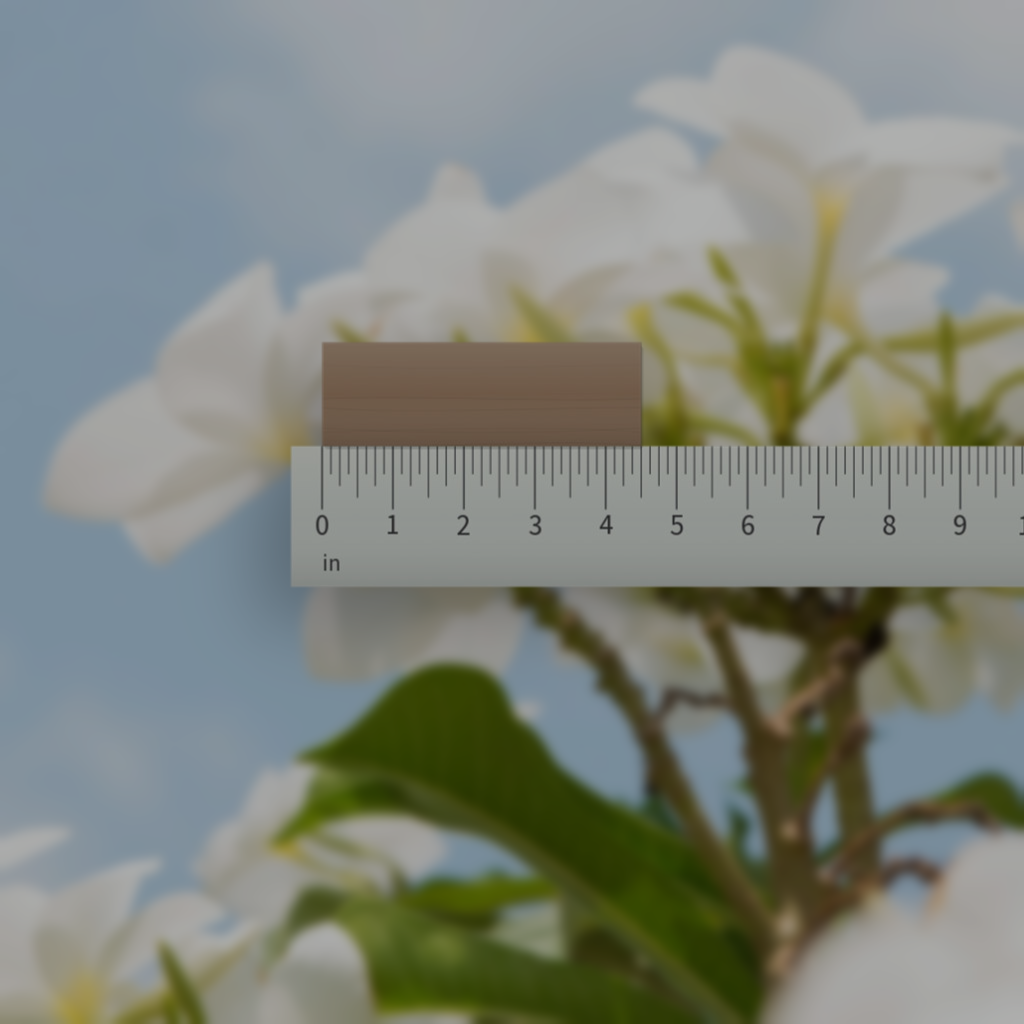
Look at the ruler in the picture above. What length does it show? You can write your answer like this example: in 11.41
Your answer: in 4.5
